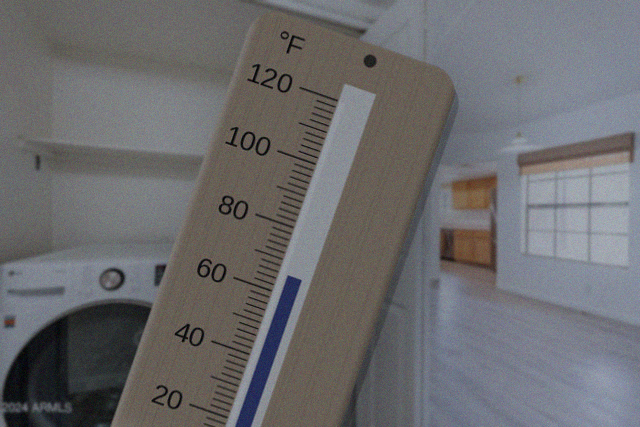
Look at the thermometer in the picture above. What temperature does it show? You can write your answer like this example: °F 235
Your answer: °F 66
